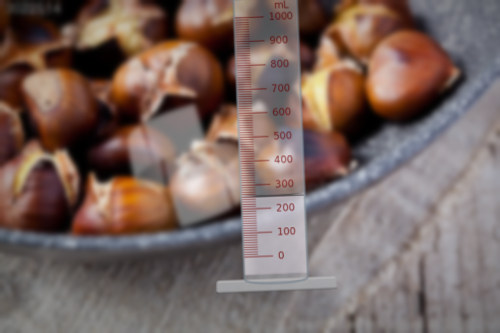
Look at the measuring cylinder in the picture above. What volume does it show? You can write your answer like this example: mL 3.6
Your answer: mL 250
